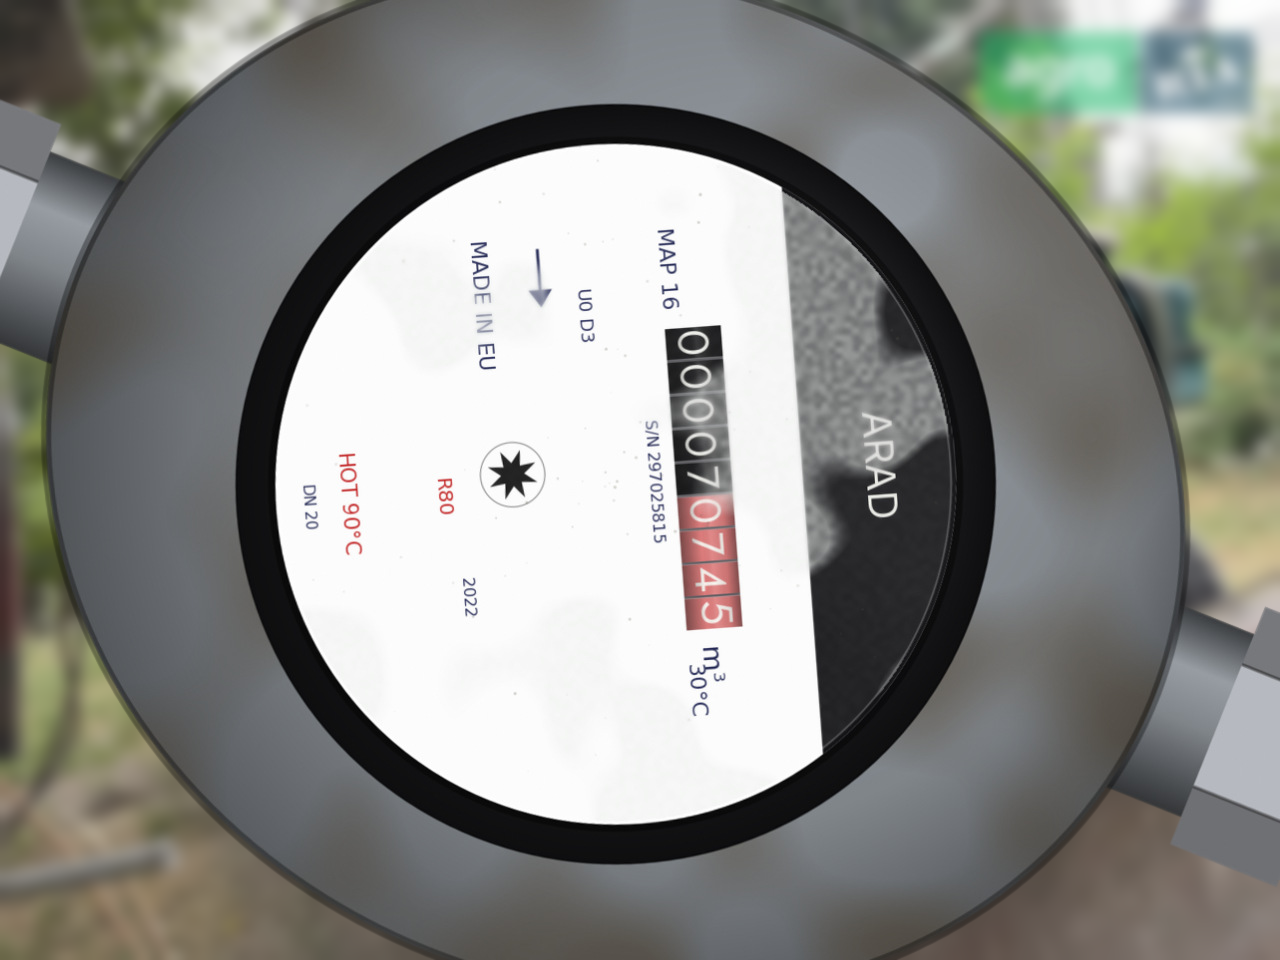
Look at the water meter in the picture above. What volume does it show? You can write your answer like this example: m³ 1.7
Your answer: m³ 7.0745
